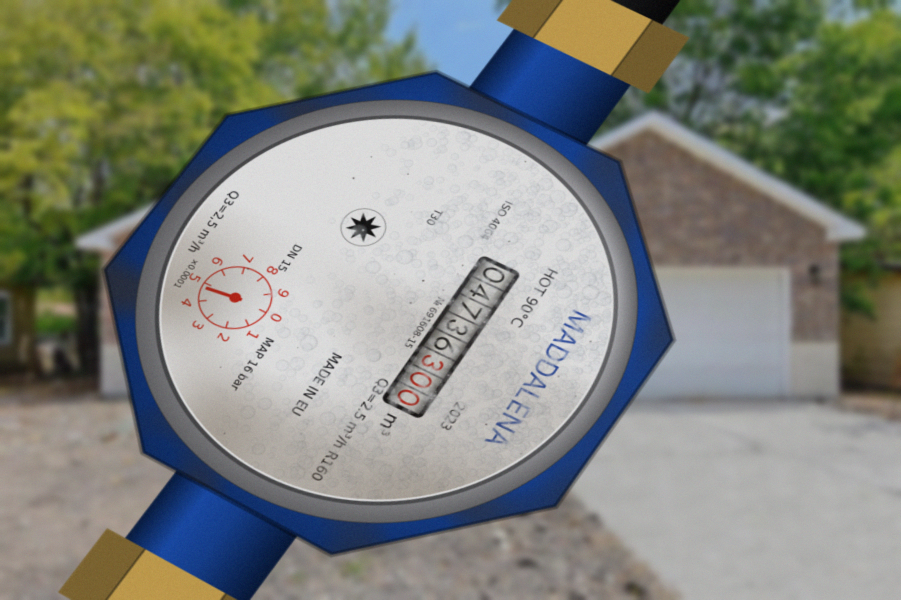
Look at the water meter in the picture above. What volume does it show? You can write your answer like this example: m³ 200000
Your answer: m³ 4736.3004
